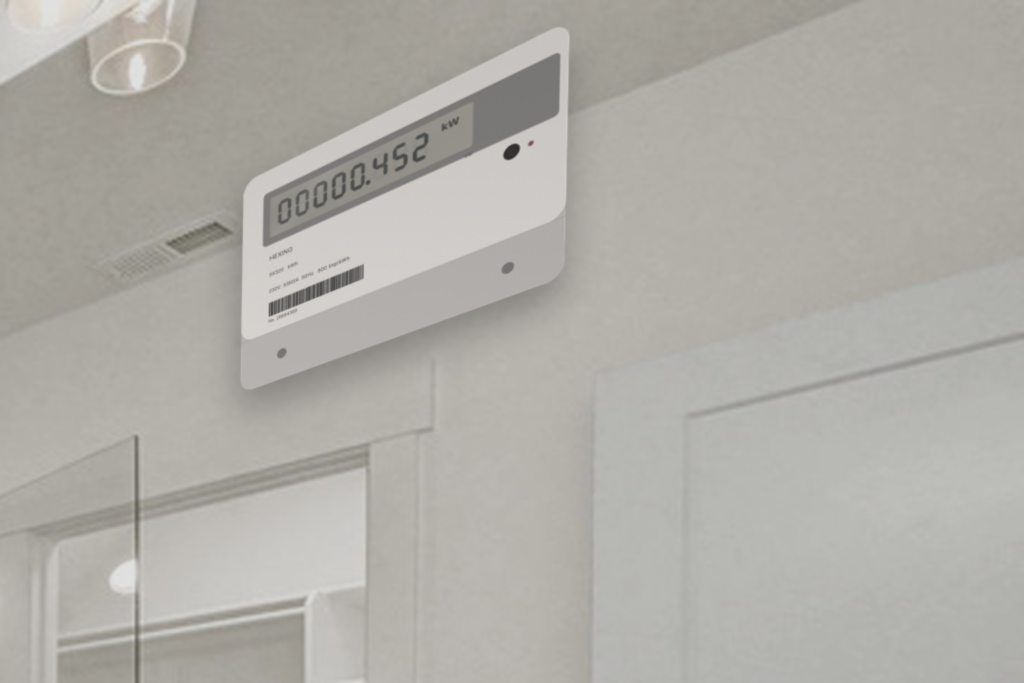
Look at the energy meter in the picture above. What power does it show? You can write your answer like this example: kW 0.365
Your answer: kW 0.452
